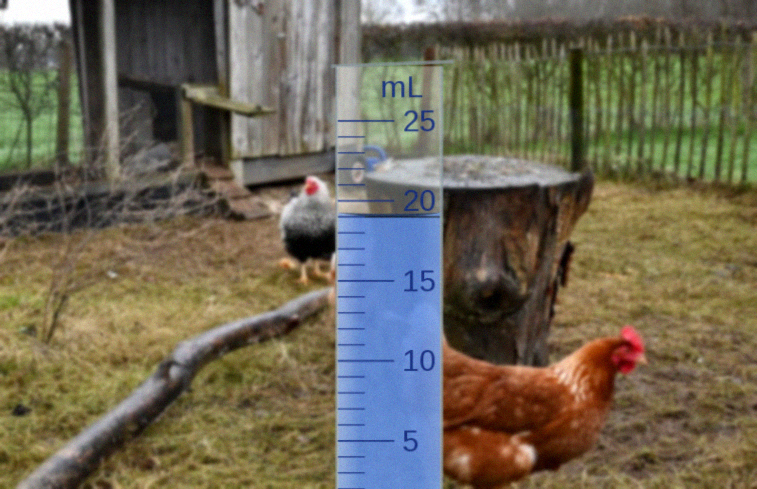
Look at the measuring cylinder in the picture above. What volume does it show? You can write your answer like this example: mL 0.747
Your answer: mL 19
